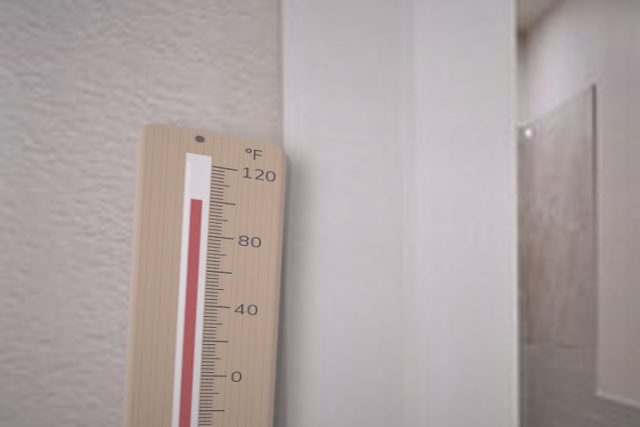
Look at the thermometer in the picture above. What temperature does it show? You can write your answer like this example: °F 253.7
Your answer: °F 100
